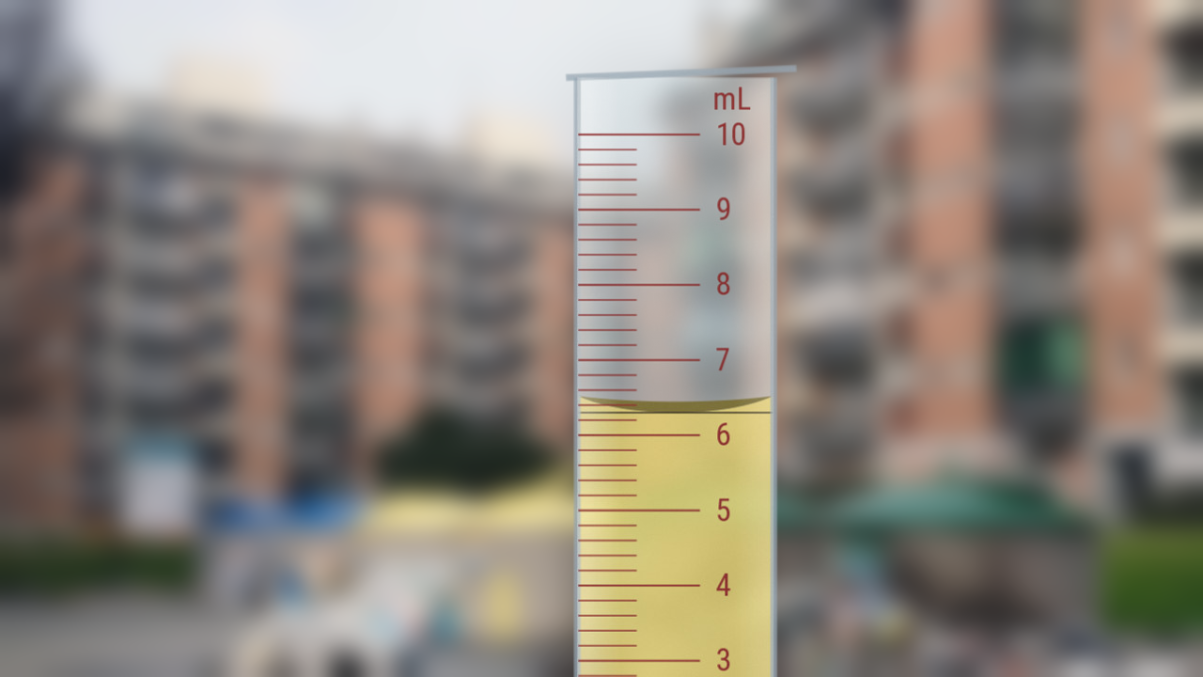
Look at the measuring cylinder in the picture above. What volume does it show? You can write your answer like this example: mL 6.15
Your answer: mL 6.3
